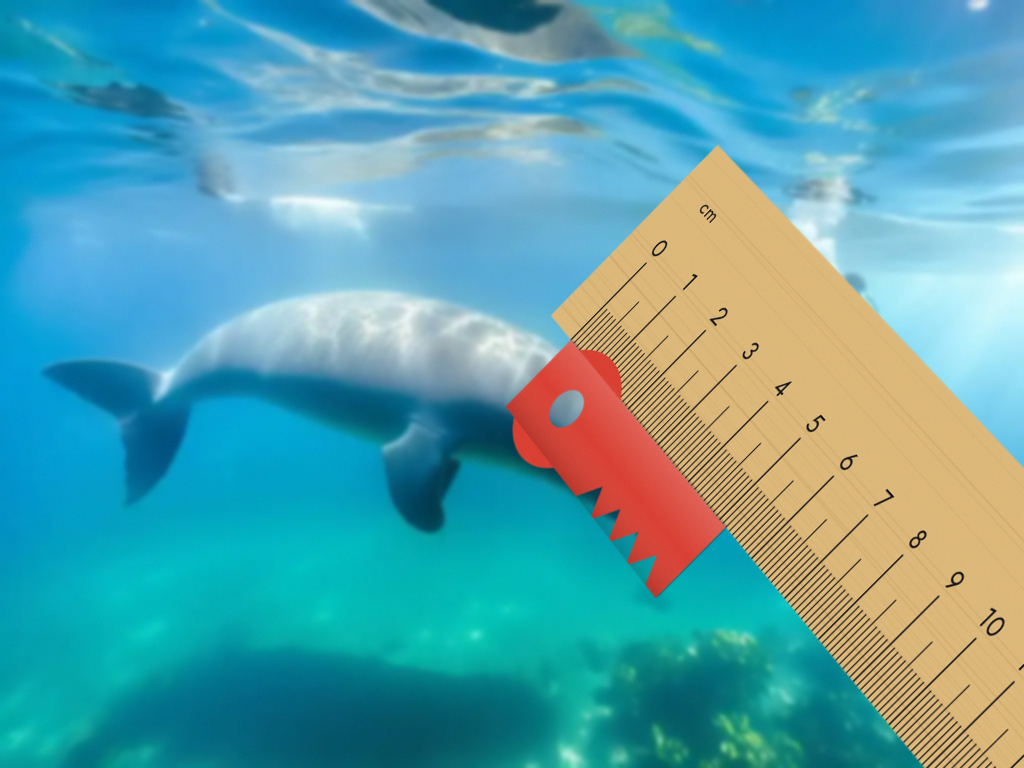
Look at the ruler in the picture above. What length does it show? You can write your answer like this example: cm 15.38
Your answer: cm 5.2
